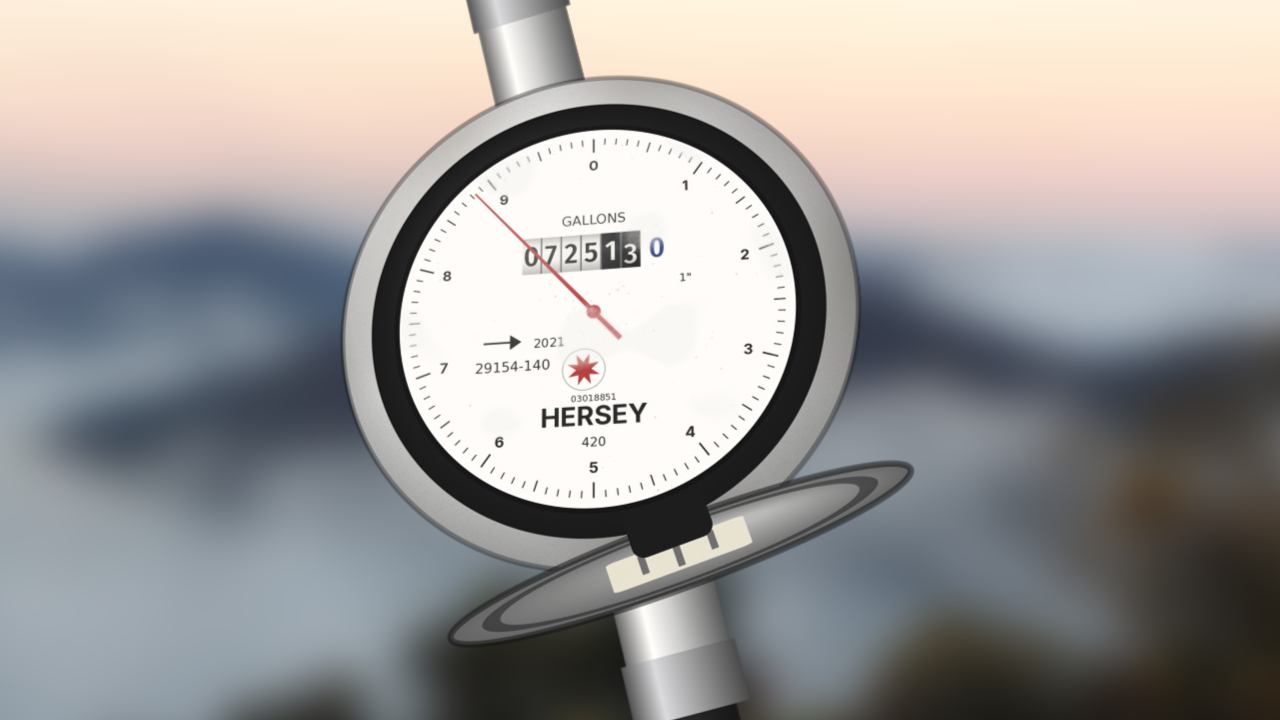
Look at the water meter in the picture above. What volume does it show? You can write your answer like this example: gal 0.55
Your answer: gal 725128.8
